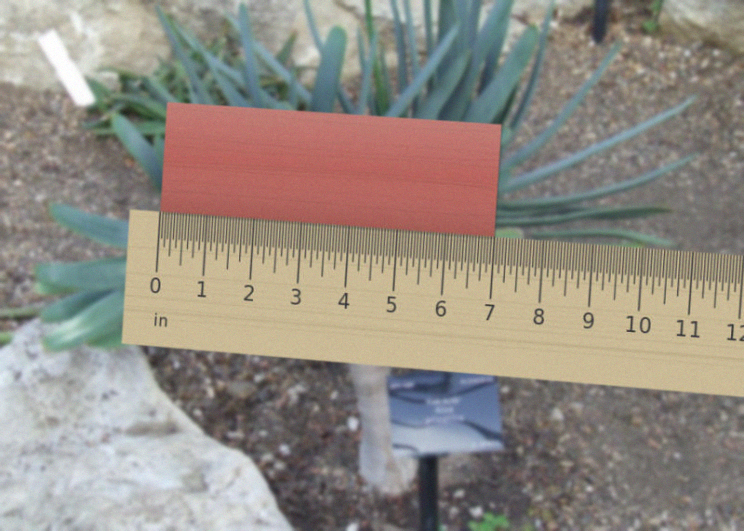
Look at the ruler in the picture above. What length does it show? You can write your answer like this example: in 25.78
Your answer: in 7
